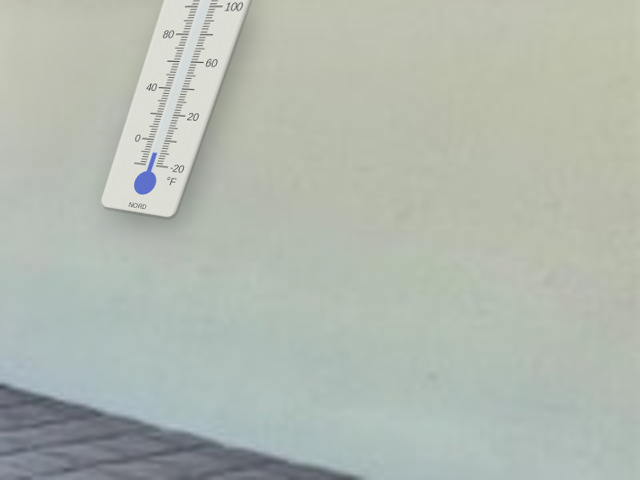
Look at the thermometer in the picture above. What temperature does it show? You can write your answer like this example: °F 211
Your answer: °F -10
